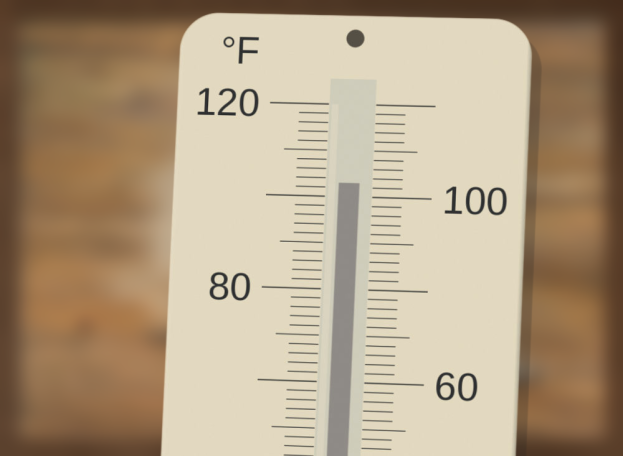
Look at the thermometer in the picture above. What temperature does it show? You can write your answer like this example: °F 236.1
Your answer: °F 103
